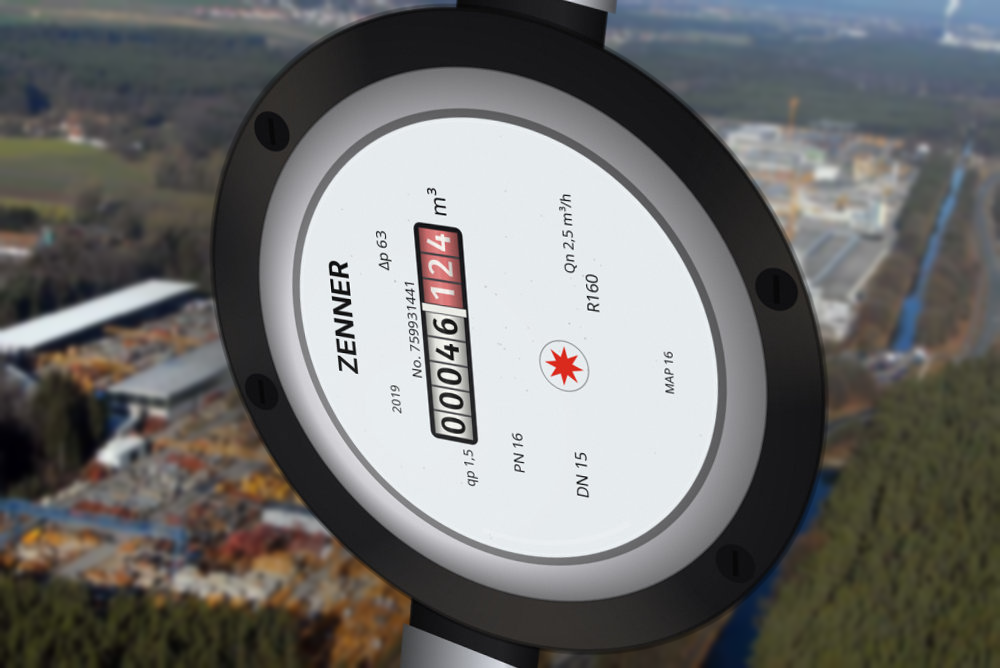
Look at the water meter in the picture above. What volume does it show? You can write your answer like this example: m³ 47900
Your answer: m³ 46.124
